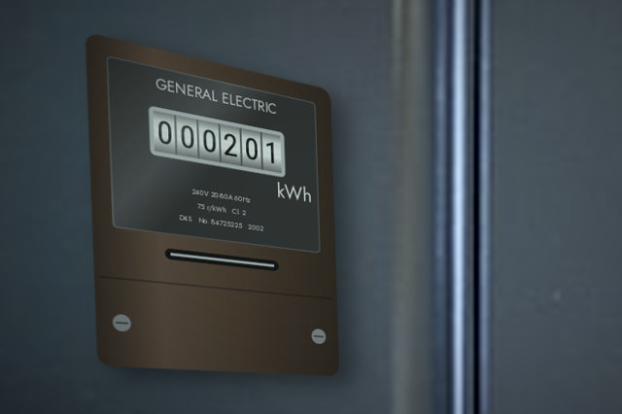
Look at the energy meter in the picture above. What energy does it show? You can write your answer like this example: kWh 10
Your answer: kWh 201
